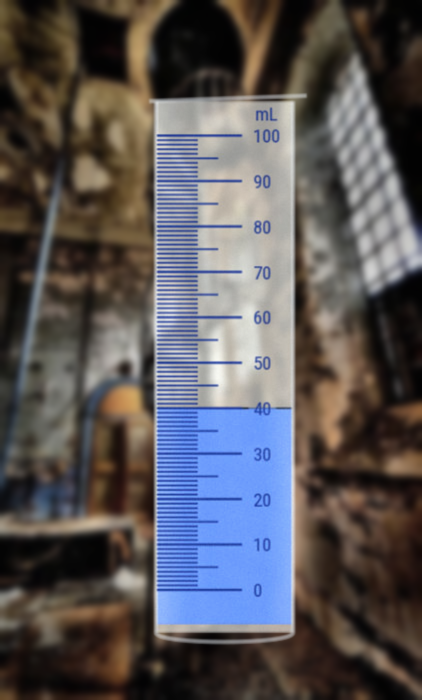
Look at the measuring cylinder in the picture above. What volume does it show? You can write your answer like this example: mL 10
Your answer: mL 40
